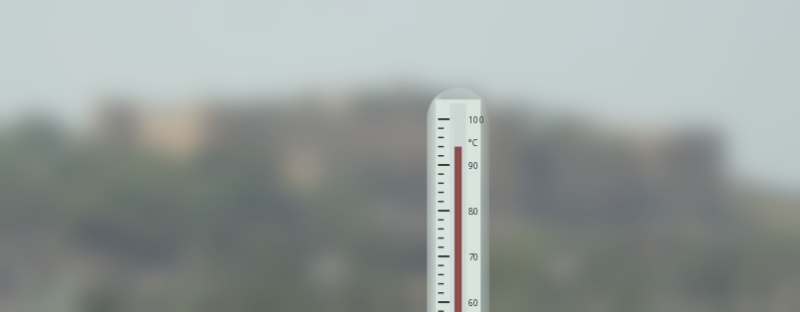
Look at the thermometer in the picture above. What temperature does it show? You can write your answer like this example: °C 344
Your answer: °C 94
